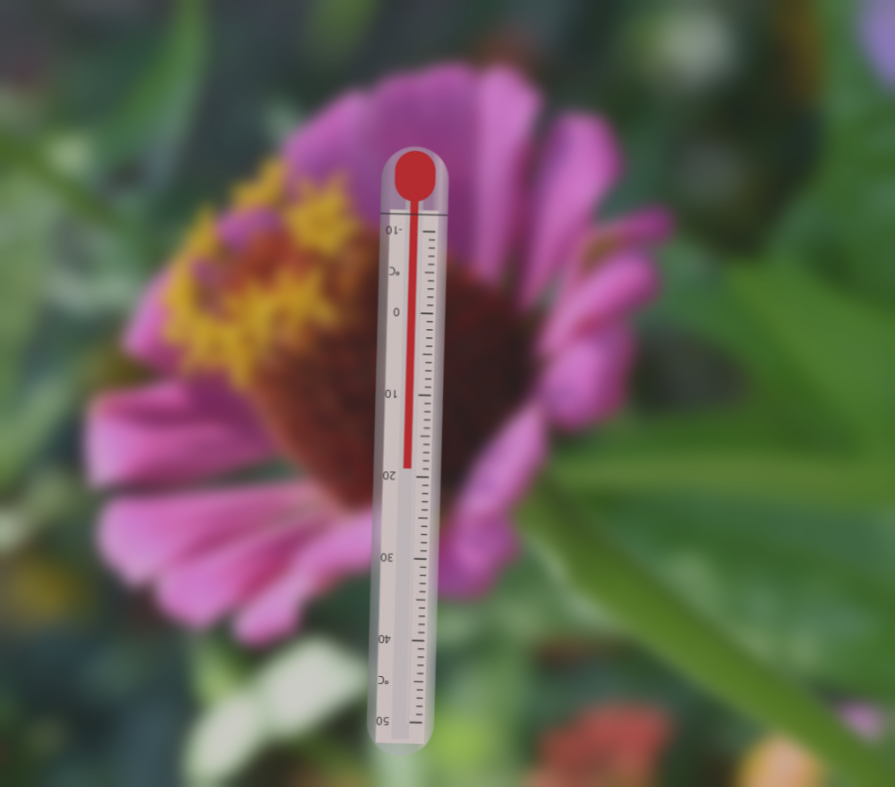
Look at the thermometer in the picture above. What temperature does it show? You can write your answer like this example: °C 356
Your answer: °C 19
